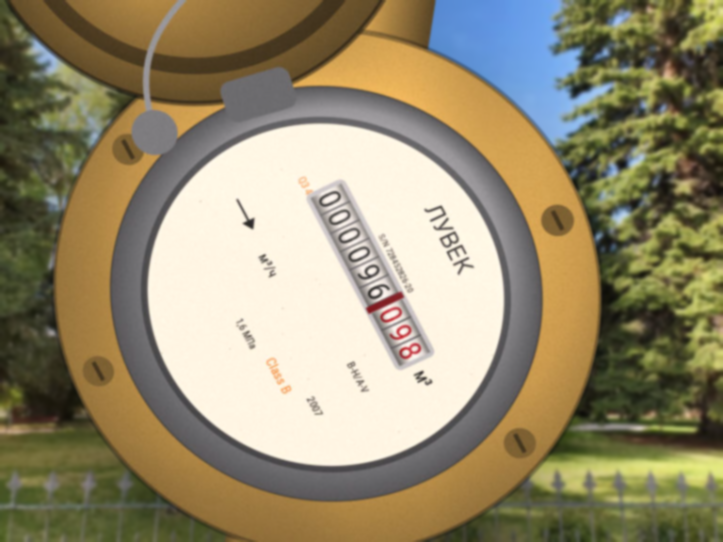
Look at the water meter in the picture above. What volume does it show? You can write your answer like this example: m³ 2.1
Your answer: m³ 96.098
